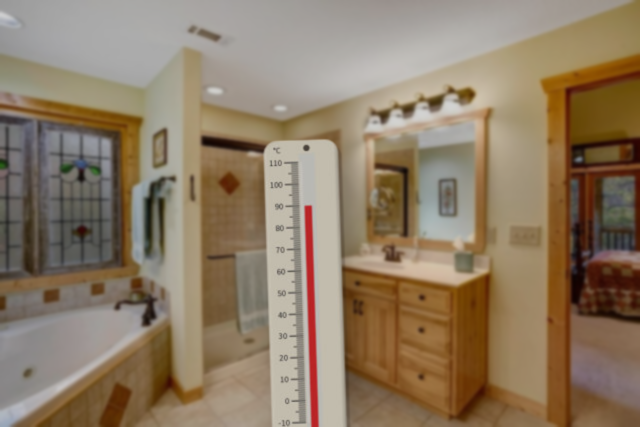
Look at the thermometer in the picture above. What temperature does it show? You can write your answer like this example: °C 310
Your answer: °C 90
